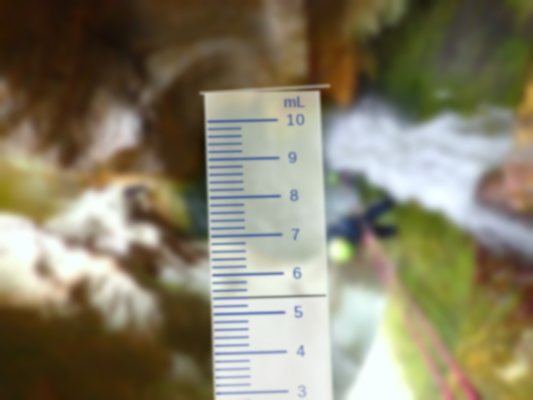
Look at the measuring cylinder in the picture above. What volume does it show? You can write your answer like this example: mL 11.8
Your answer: mL 5.4
